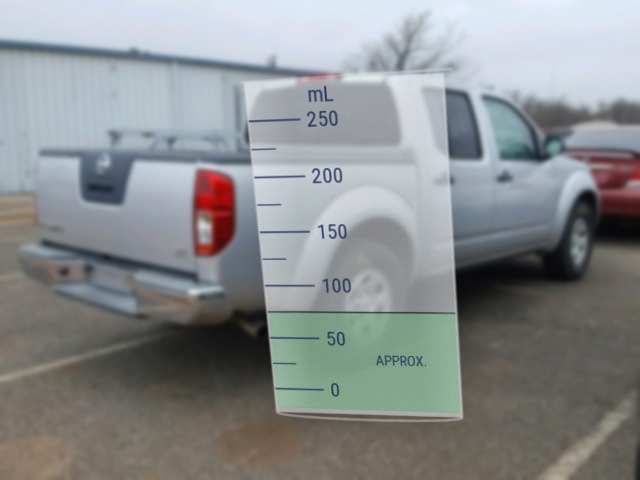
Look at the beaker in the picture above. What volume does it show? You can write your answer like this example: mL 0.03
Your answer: mL 75
